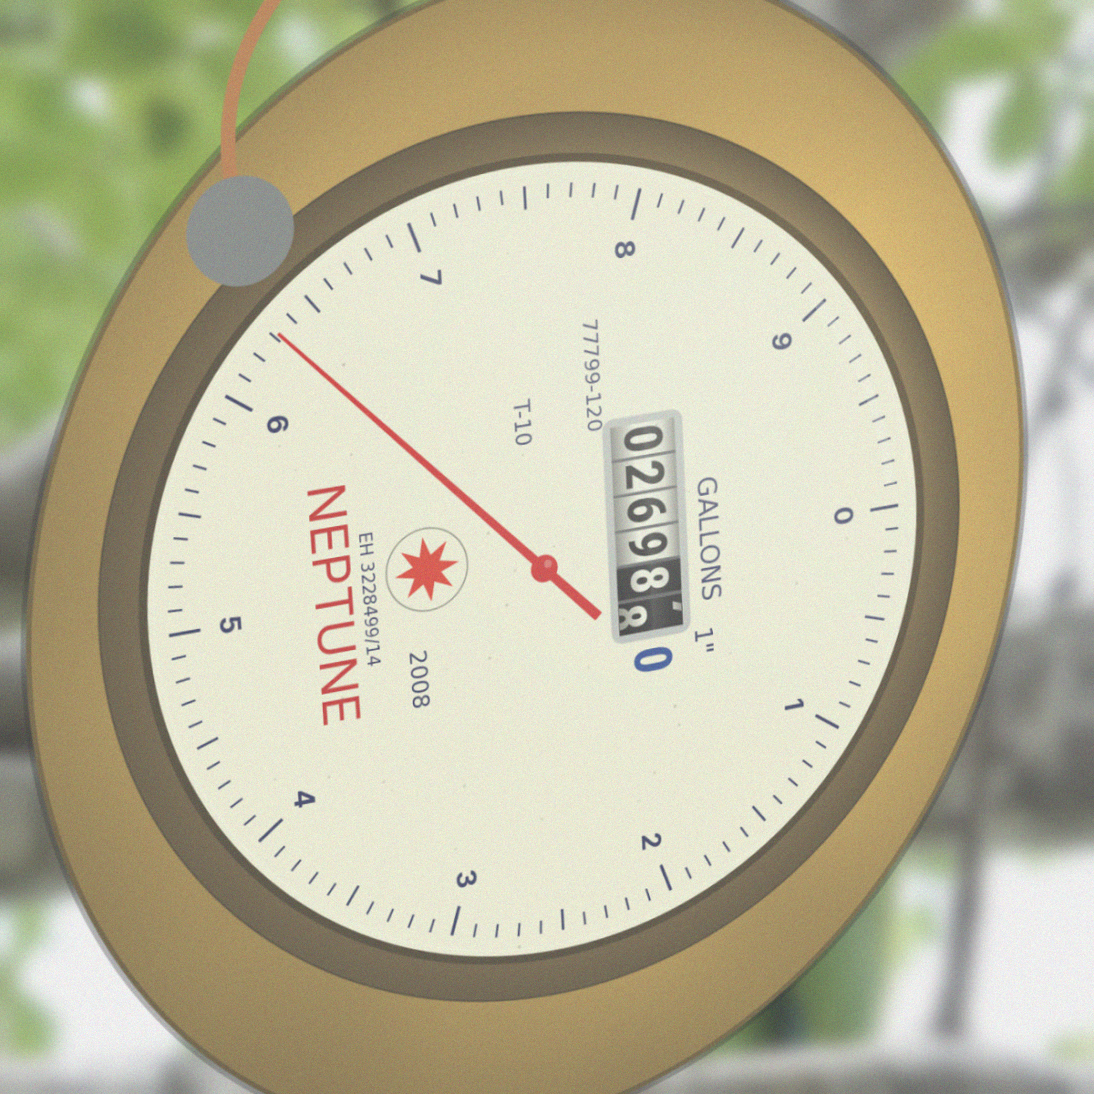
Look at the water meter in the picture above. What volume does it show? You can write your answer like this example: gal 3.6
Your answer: gal 269876.3
